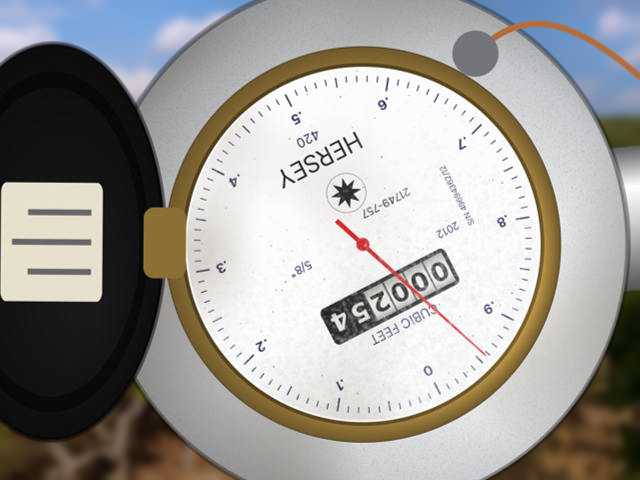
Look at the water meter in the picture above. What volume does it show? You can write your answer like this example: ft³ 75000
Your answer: ft³ 253.94
